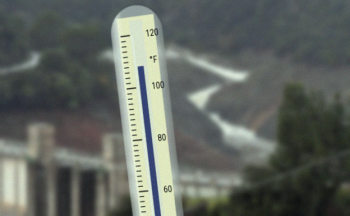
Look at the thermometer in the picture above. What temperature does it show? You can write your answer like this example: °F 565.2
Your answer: °F 108
